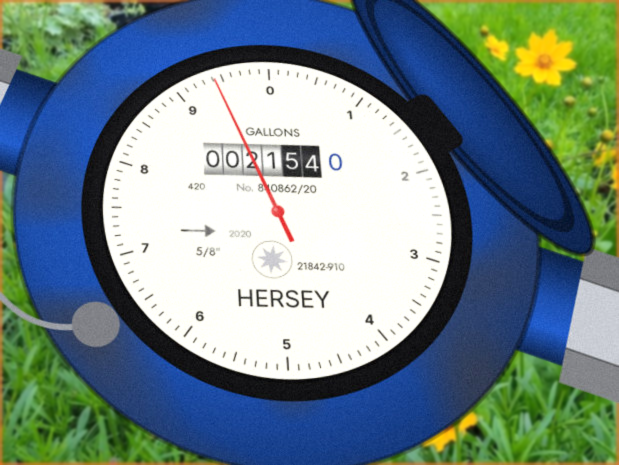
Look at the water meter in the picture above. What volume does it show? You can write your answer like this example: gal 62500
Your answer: gal 21539.4
